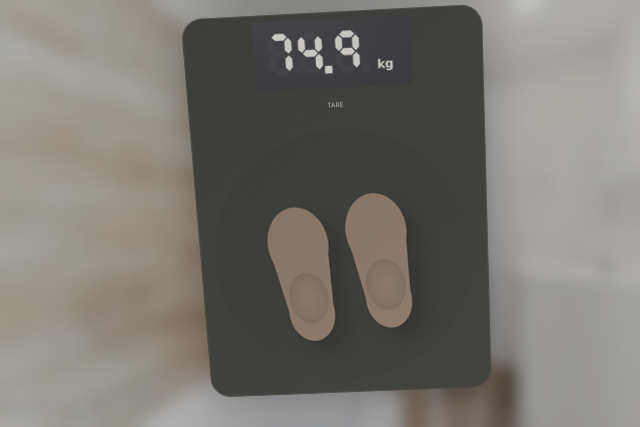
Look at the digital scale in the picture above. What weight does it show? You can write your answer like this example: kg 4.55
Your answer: kg 74.9
